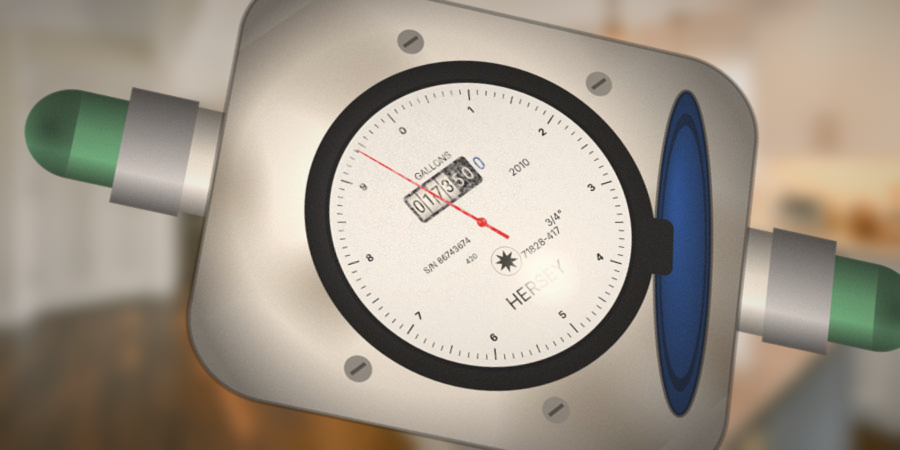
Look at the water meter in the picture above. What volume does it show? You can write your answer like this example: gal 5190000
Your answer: gal 173499.4
